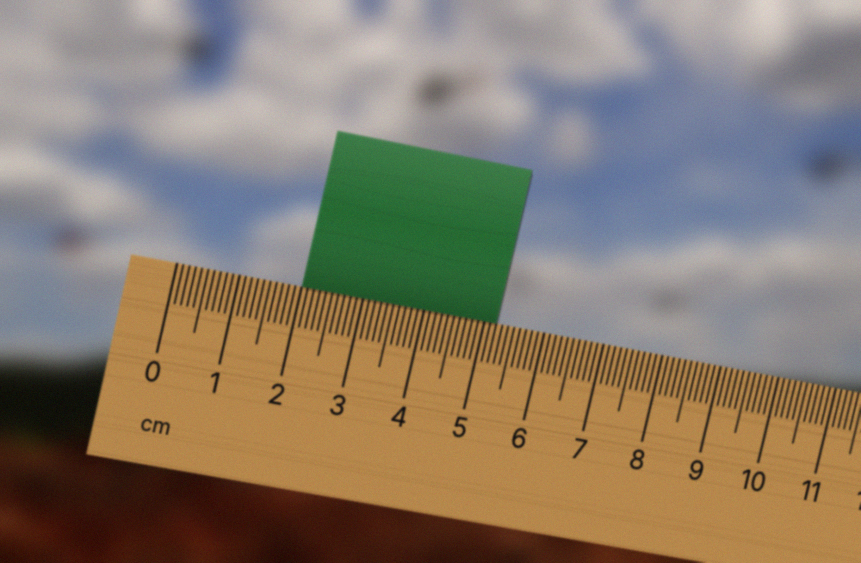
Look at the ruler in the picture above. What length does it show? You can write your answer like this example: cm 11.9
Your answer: cm 3.2
